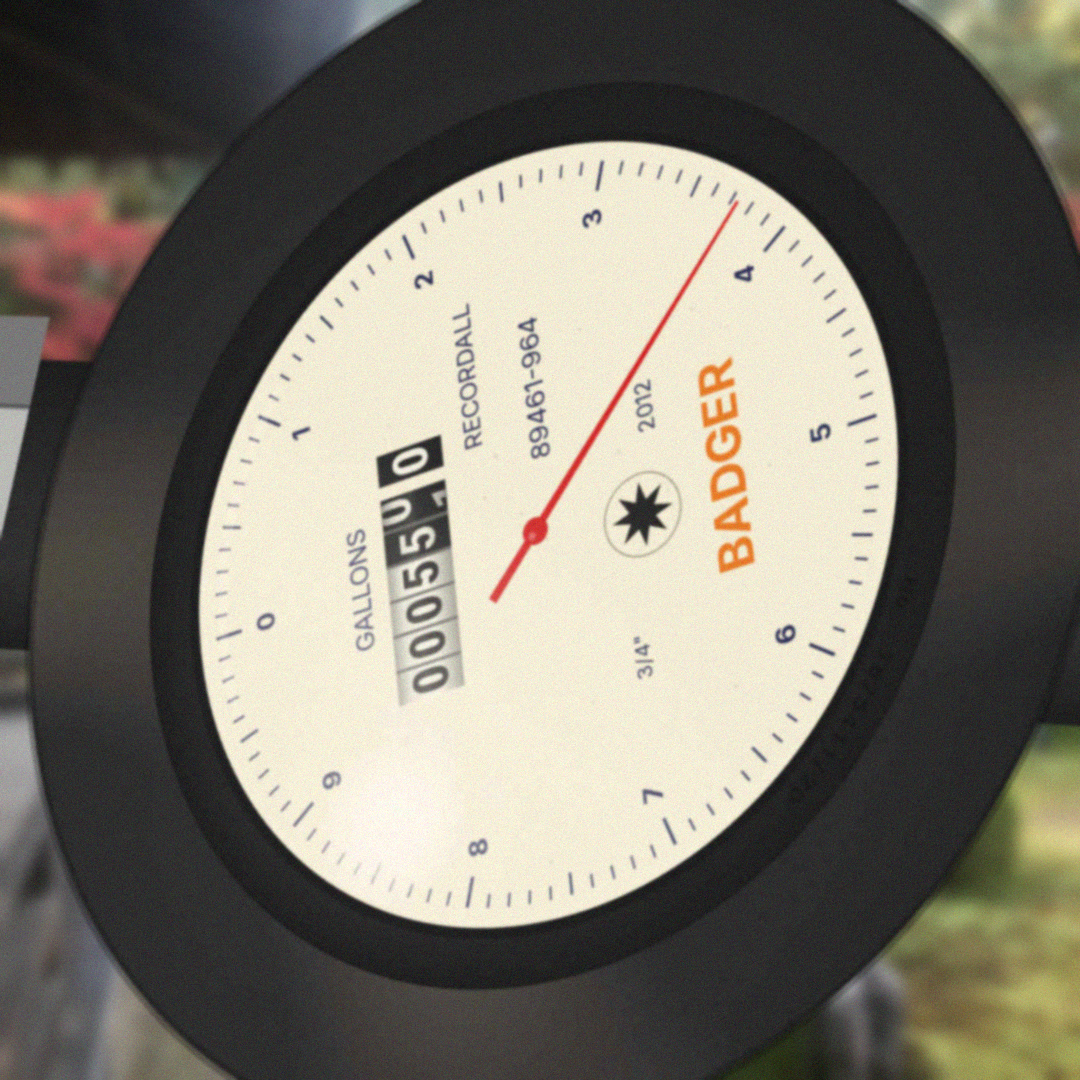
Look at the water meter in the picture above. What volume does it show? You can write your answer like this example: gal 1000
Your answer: gal 5503.7
